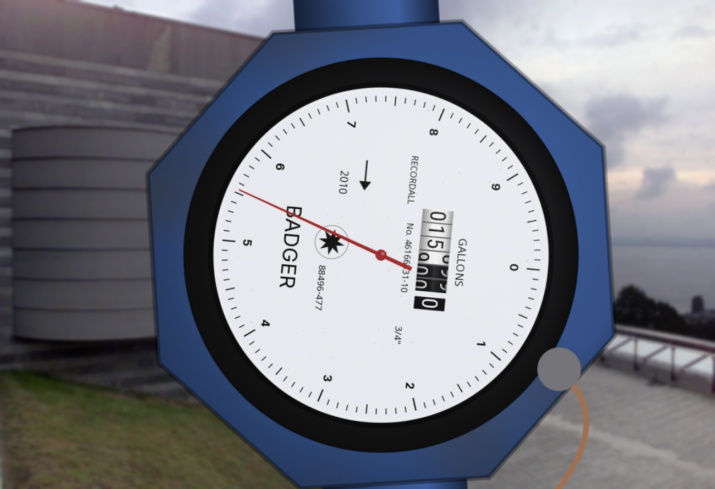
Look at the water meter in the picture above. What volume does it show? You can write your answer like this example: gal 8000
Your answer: gal 158995.5
